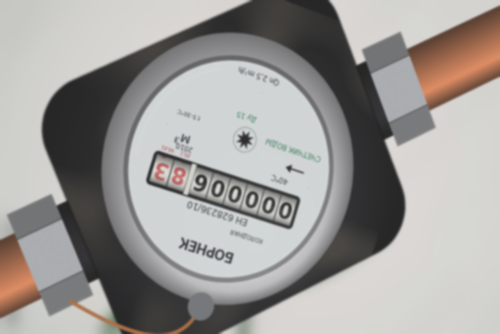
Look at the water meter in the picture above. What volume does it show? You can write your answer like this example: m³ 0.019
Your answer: m³ 6.83
